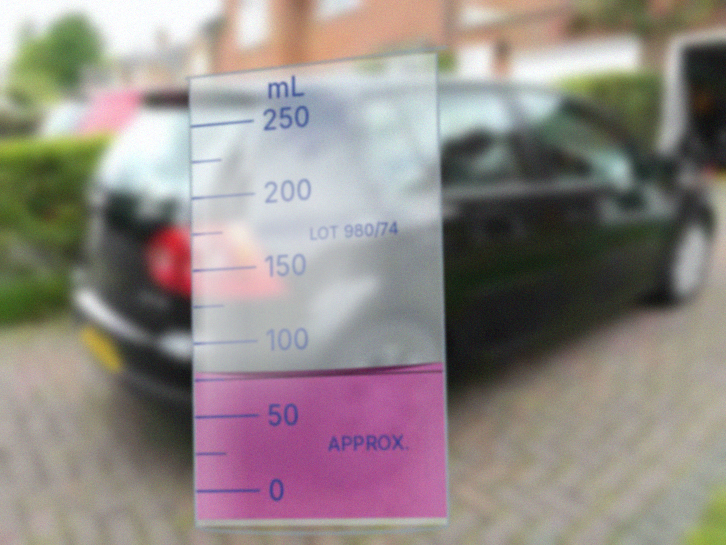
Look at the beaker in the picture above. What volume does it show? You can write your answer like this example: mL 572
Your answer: mL 75
